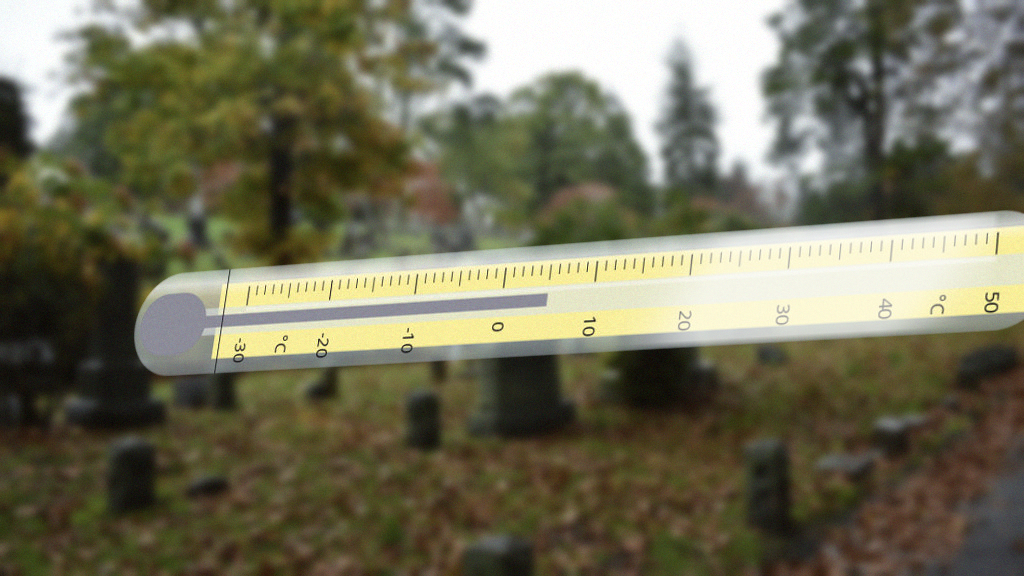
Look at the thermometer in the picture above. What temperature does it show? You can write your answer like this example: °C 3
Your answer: °C 5
